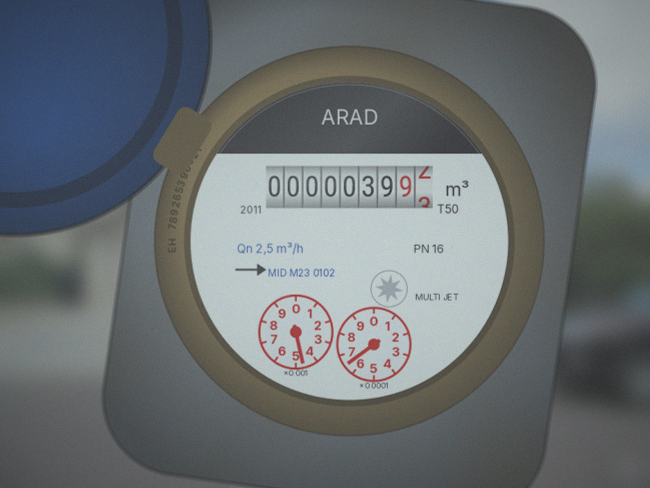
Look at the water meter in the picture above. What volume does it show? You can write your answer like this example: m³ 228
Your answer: m³ 39.9246
